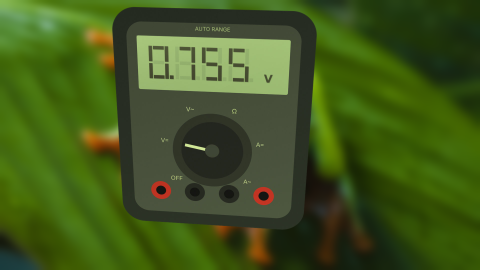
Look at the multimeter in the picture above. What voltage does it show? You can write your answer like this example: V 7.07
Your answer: V 0.755
